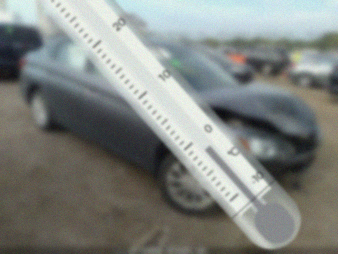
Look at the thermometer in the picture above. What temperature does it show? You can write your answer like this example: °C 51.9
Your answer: °C -2
